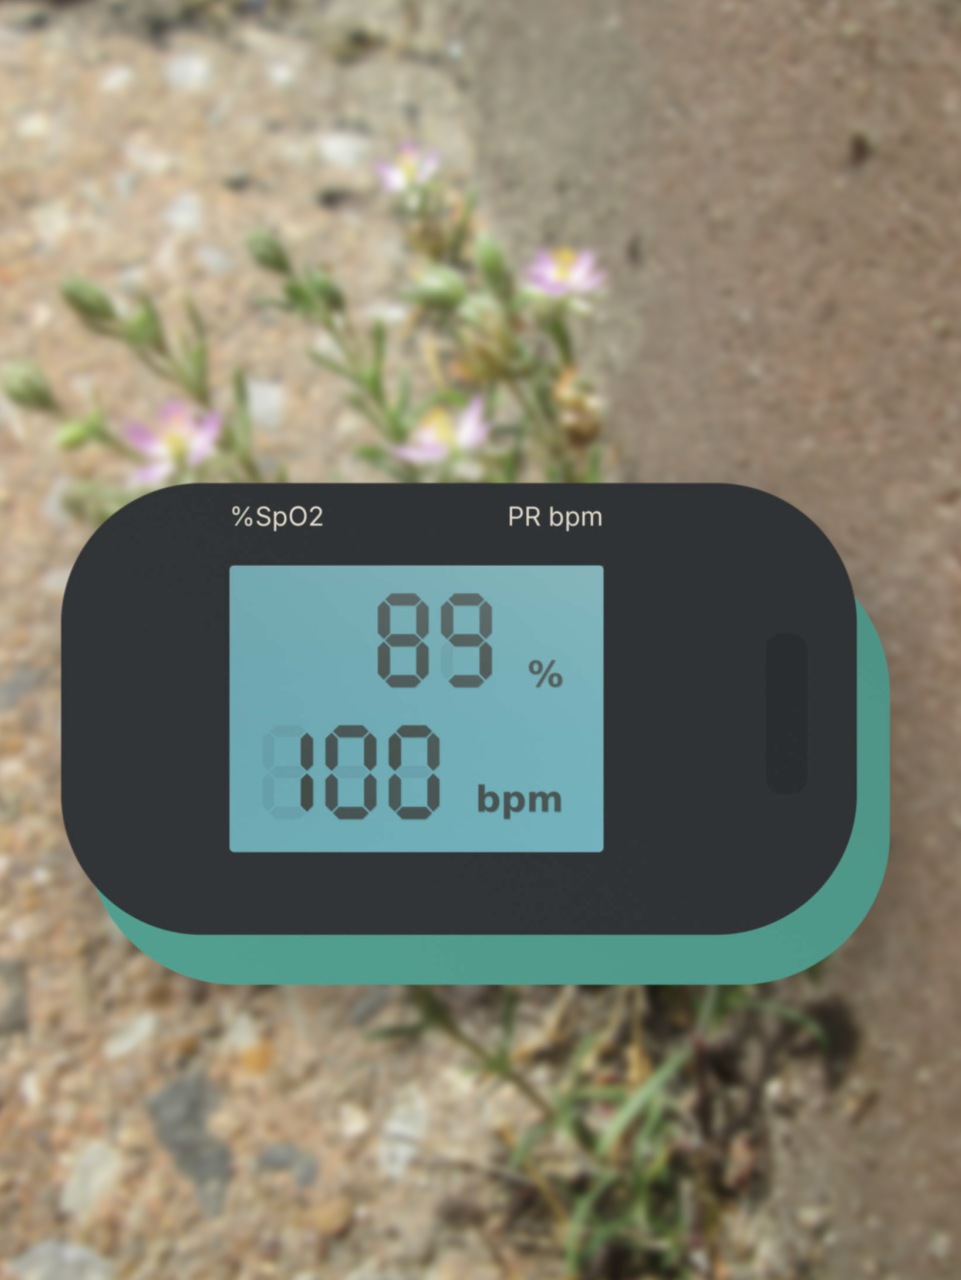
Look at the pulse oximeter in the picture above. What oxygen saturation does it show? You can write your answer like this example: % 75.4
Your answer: % 89
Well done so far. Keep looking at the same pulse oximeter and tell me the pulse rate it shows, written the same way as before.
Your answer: bpm 100
